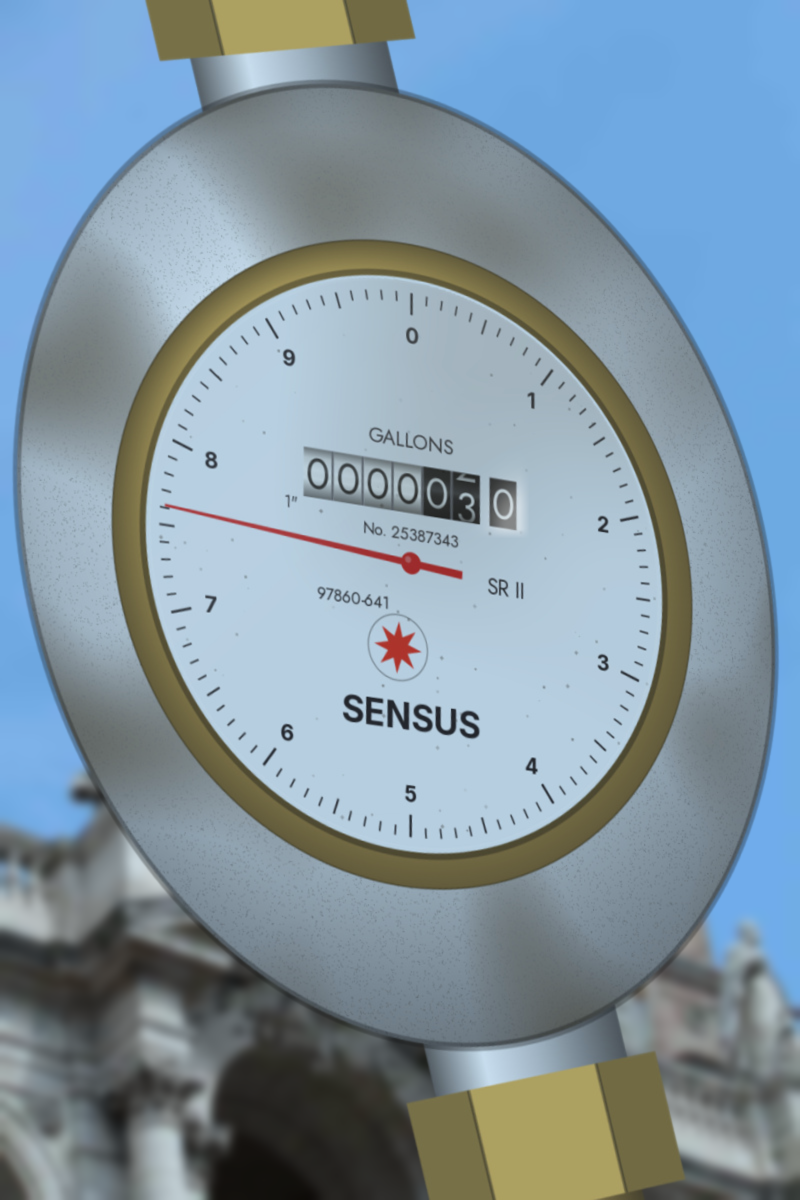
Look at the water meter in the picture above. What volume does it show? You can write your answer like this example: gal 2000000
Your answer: gal 27.6
